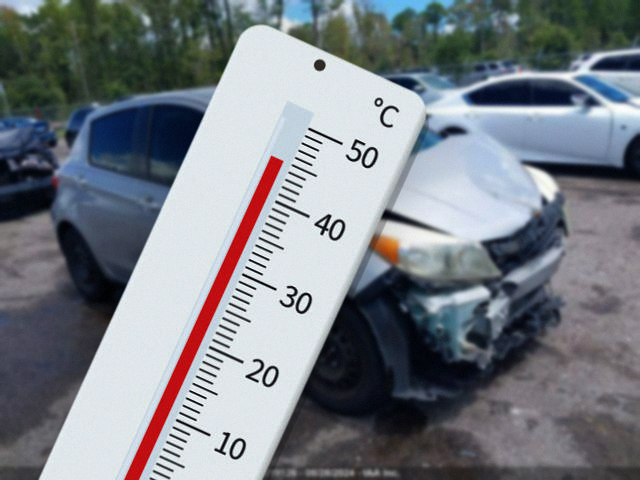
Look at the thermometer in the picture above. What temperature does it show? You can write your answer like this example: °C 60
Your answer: °C 45
